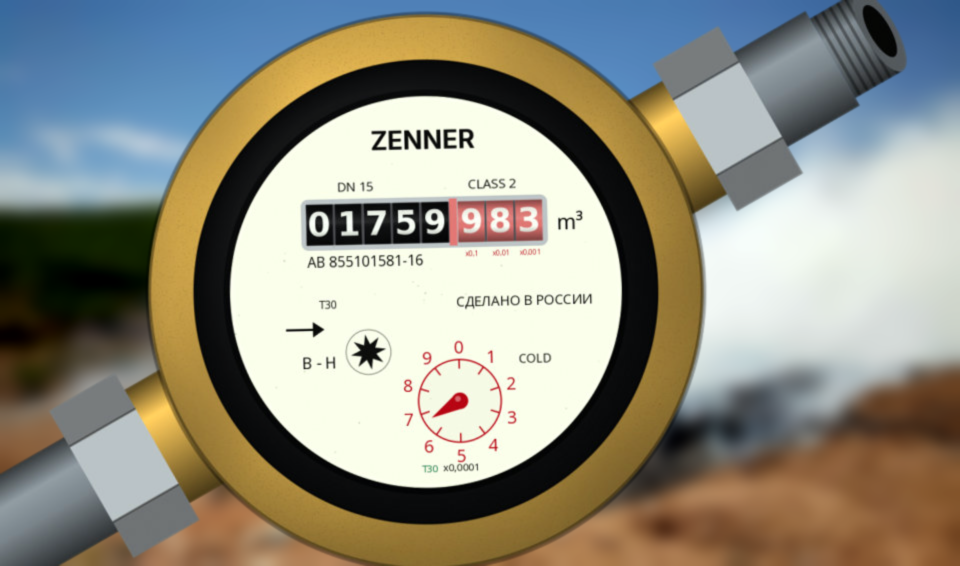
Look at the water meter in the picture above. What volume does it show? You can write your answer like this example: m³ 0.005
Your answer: m³ 1759.9836
